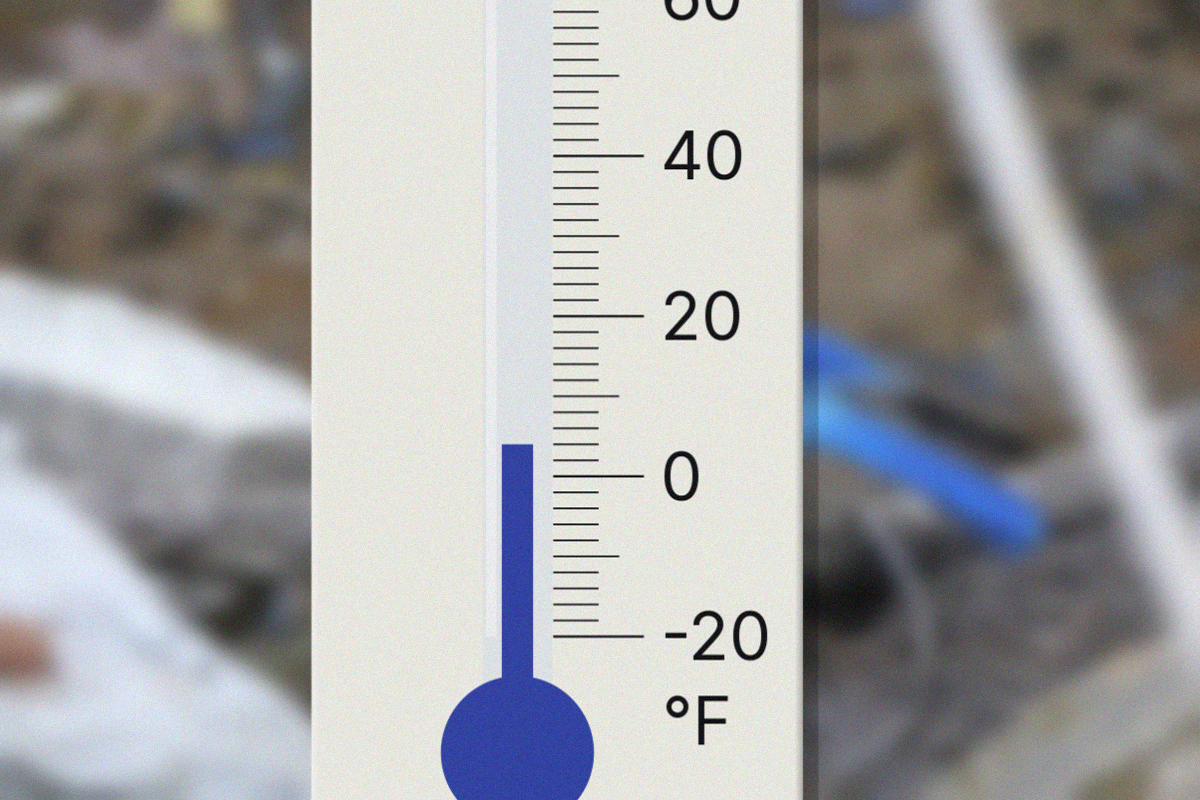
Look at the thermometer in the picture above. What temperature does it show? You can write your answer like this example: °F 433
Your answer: °F 4
